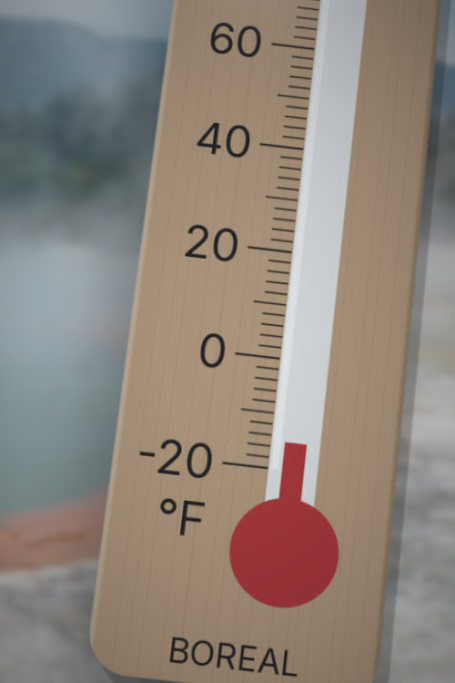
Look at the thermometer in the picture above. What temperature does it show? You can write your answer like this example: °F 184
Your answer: °F -15
